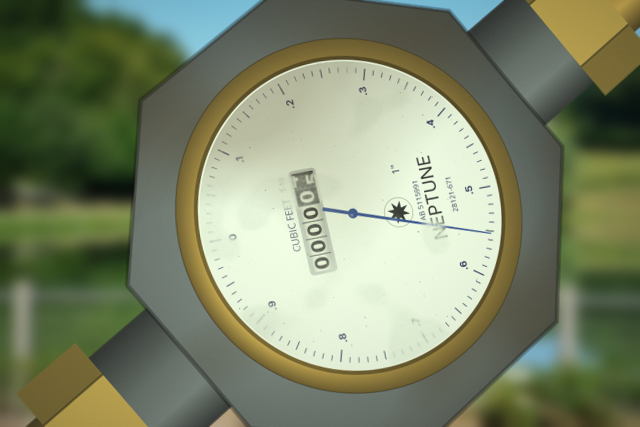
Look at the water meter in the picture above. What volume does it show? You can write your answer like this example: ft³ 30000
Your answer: ft³ 4.55
